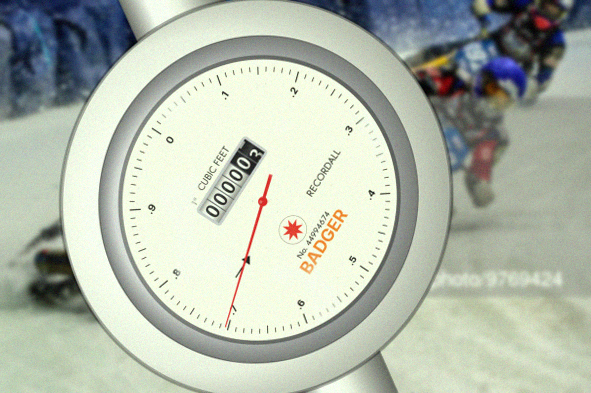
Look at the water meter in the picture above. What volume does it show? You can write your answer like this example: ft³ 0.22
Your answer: ft³ 2.70
